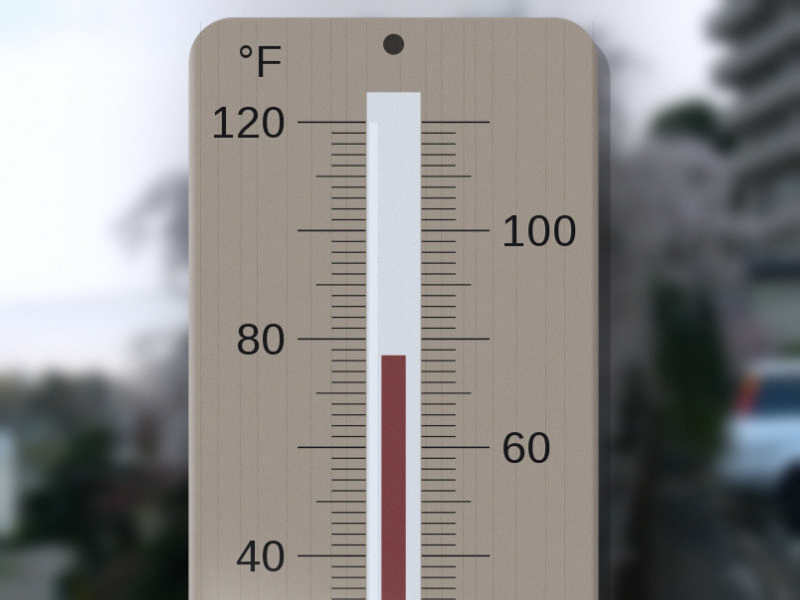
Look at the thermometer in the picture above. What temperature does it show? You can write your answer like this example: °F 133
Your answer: °F 77
